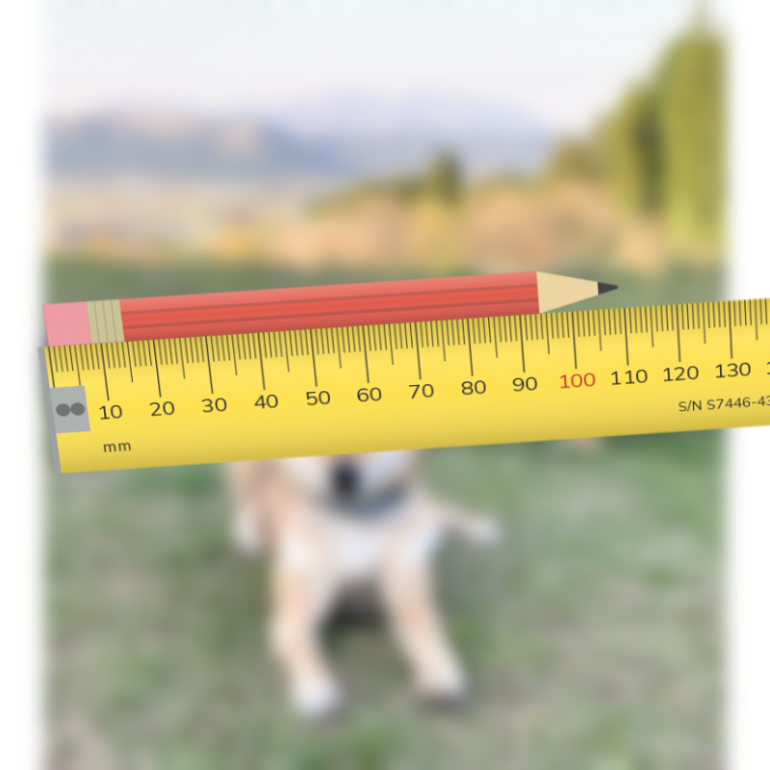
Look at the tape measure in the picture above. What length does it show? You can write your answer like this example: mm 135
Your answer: mm 109
